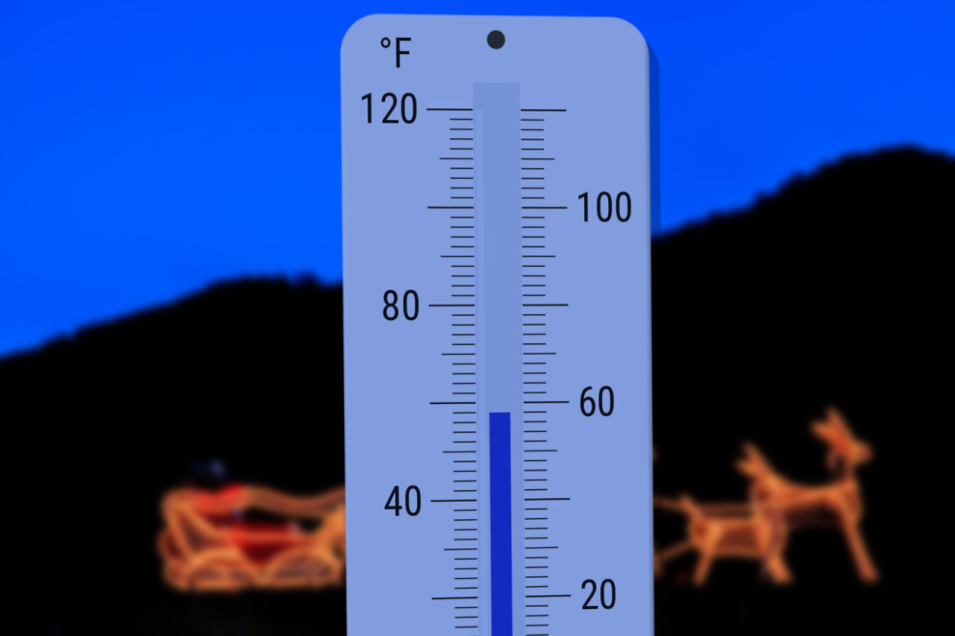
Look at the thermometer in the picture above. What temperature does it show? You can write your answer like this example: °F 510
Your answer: °F 58
